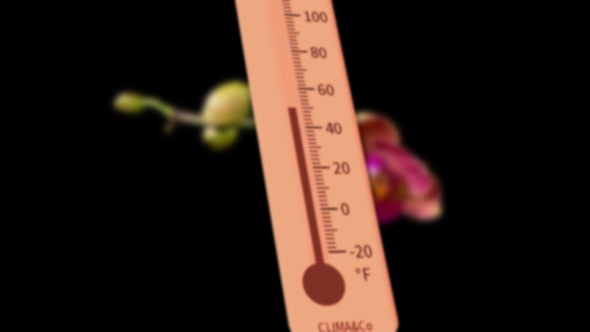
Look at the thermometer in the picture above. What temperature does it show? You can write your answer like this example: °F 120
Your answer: °F 50
